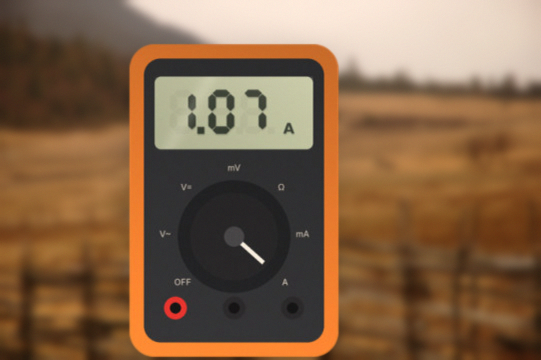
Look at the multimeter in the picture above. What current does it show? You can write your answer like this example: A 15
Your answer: A 1.07
